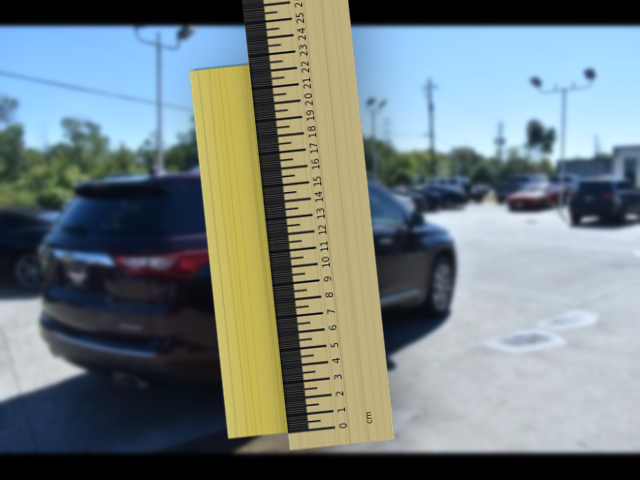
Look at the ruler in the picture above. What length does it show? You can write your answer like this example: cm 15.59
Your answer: cm 22.5
